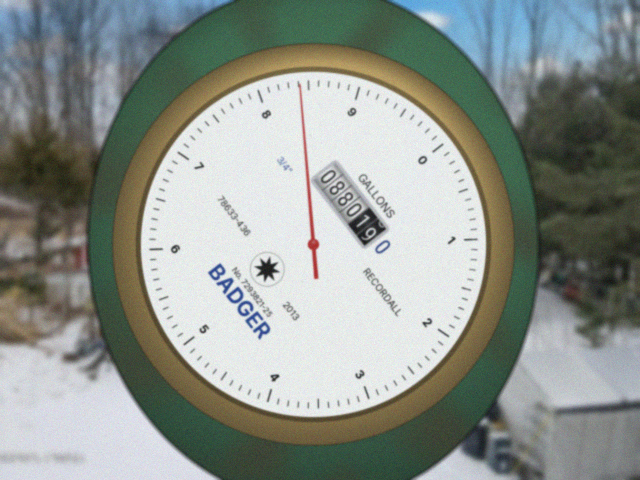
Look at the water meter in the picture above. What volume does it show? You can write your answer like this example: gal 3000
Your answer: gal 880188.4
